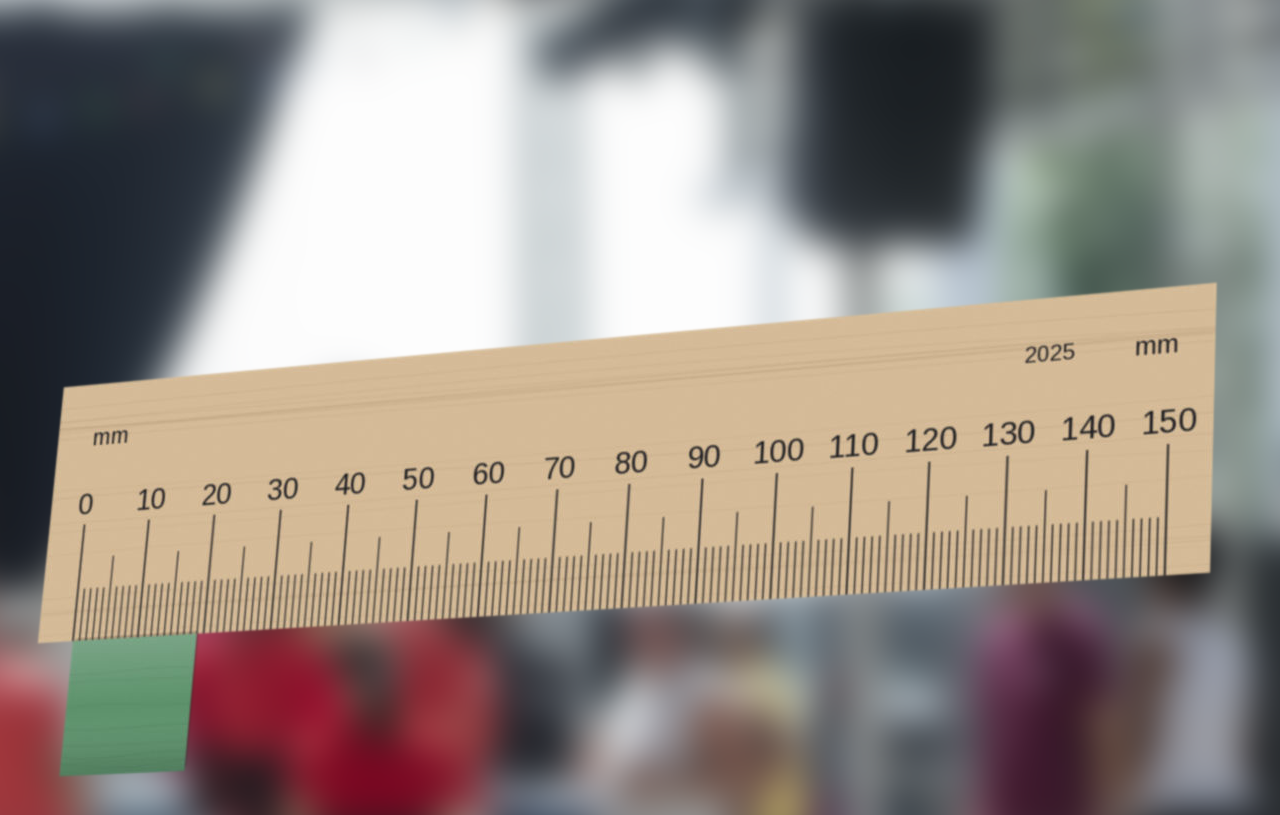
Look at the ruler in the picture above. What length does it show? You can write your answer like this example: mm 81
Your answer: mm 19
